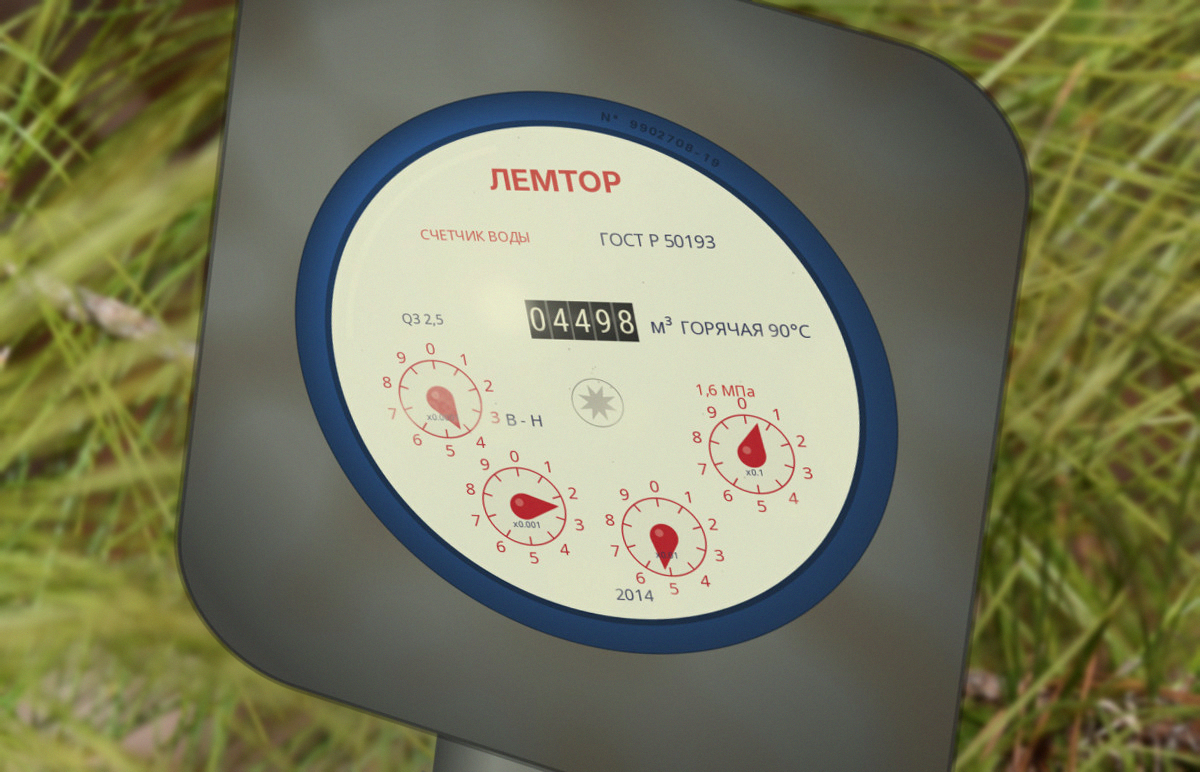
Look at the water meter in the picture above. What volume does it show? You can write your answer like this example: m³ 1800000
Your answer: m³ 4498.0524
